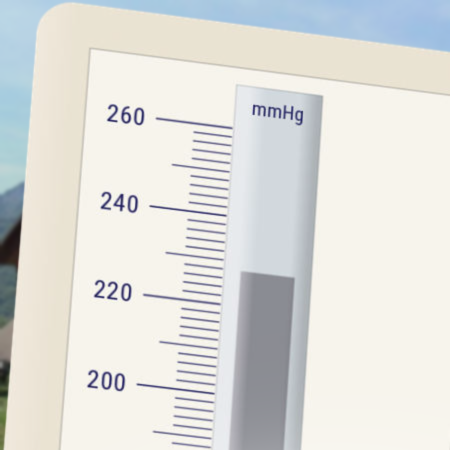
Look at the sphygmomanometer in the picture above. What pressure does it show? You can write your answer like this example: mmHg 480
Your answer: mmHg 228
